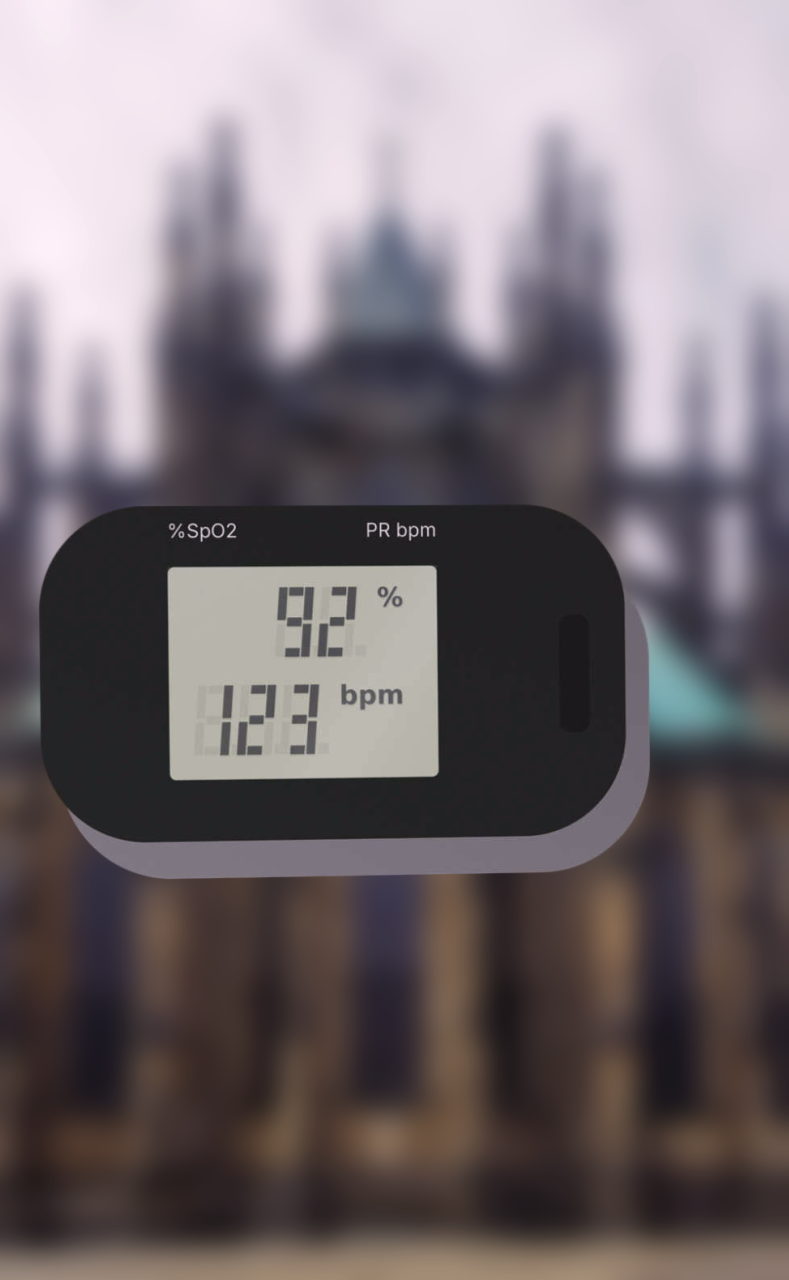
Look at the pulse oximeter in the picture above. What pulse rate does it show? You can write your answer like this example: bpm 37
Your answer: bpm 123
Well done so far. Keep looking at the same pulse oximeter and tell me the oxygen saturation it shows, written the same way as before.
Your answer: % 92
